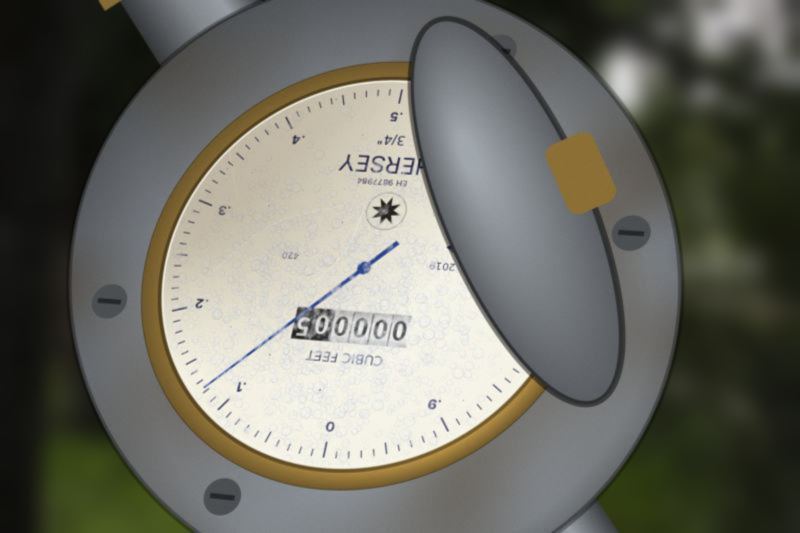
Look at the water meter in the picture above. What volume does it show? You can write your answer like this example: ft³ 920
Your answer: ft³ 5.12
